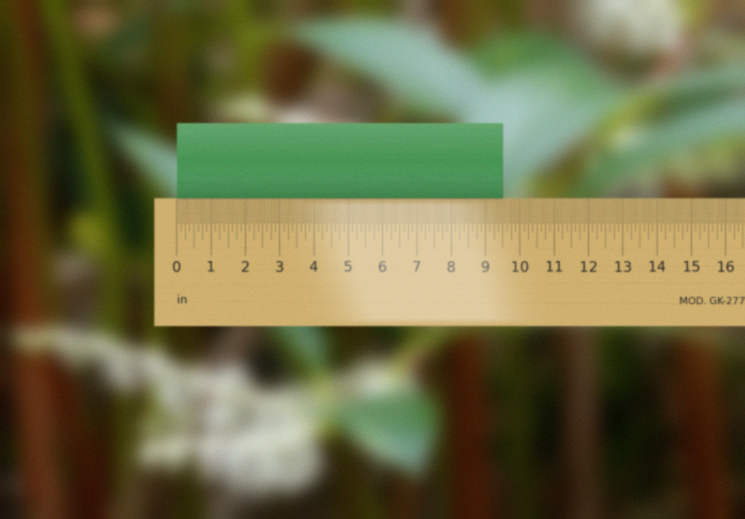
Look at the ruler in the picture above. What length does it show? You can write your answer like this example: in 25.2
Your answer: in 9.5
